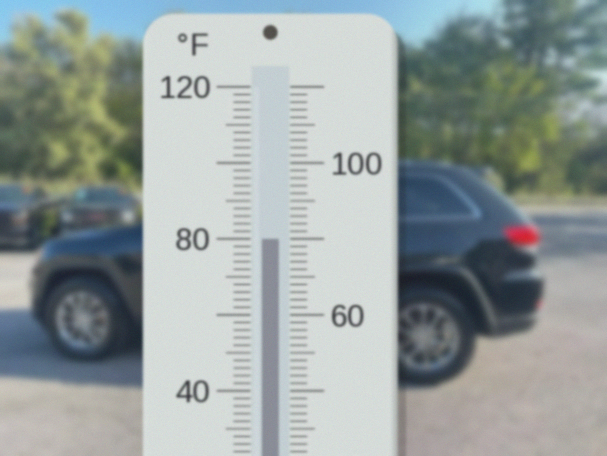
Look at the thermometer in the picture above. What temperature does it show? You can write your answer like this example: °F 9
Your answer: °F 80
